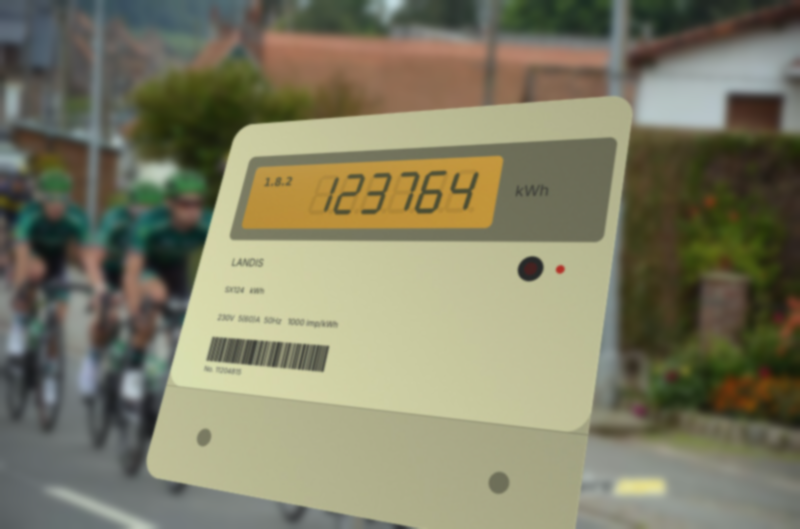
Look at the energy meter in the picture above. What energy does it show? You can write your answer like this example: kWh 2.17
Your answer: kWh 123764
